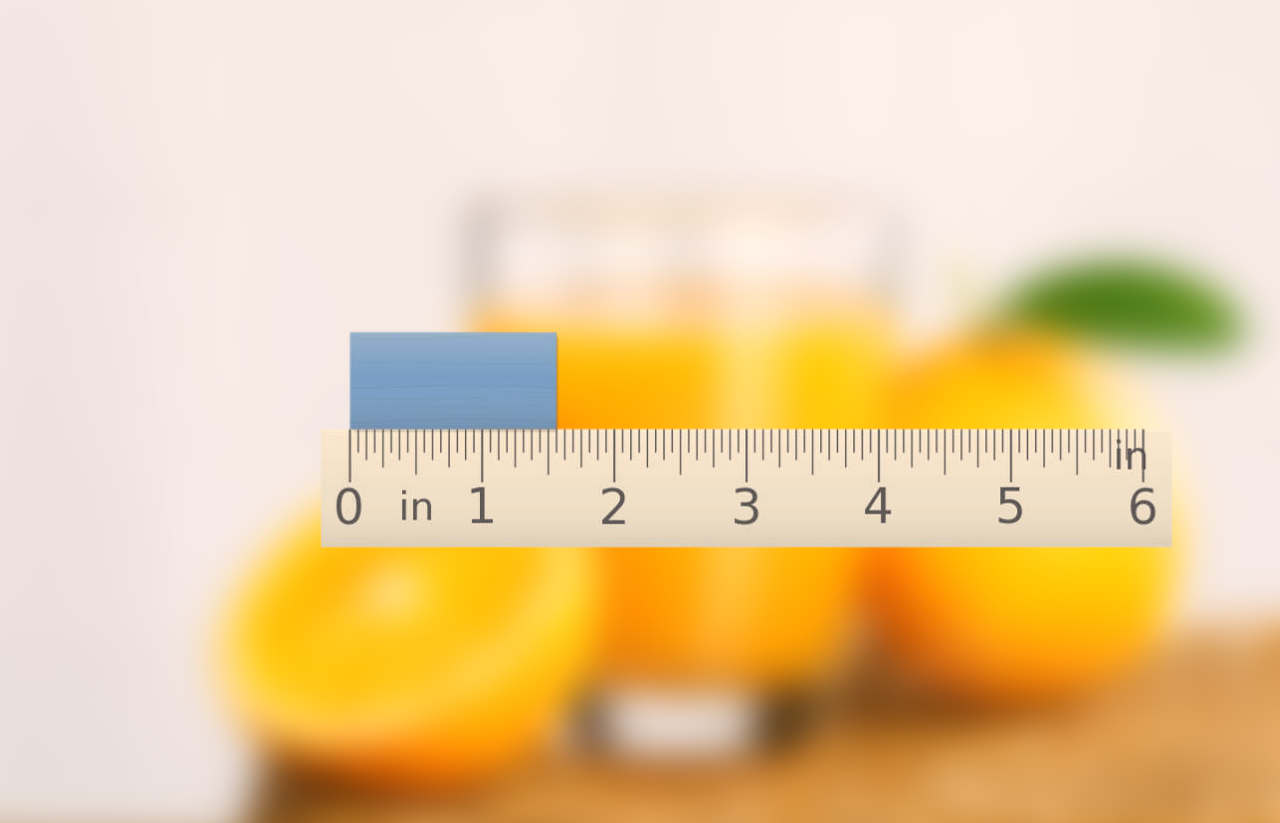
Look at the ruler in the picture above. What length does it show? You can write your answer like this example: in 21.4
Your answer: in 1.5625
